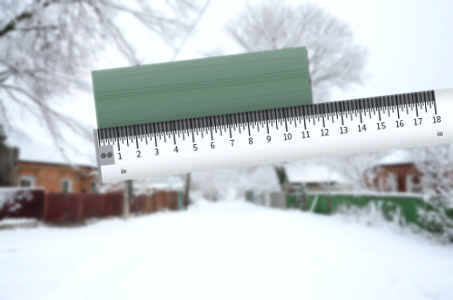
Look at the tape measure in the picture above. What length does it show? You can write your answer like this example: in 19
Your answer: in 11.5
